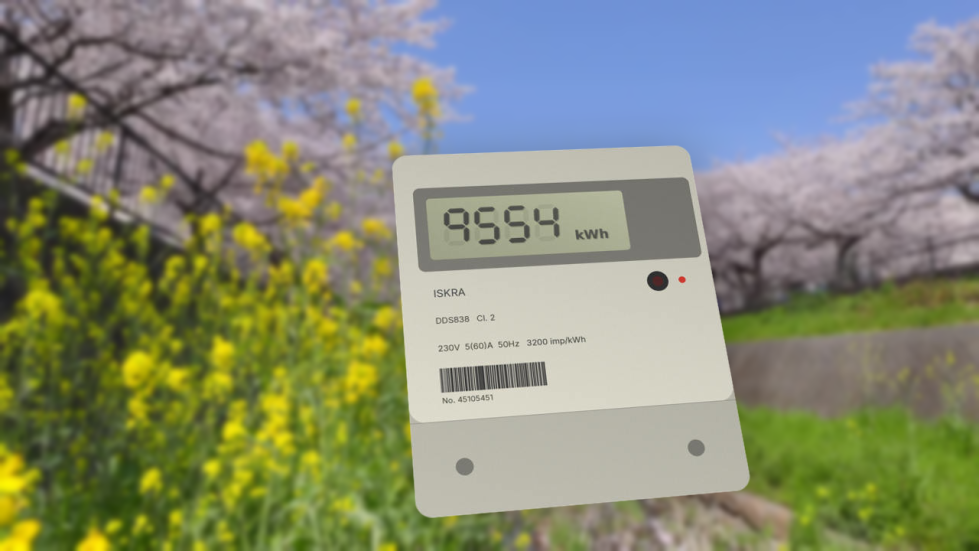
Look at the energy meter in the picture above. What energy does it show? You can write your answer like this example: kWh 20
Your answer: kWh 9554
